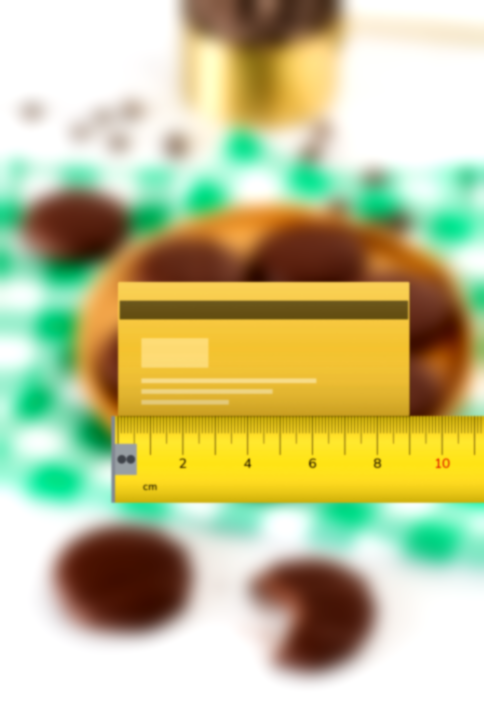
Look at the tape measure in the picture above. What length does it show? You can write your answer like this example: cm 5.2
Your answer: cm 9
